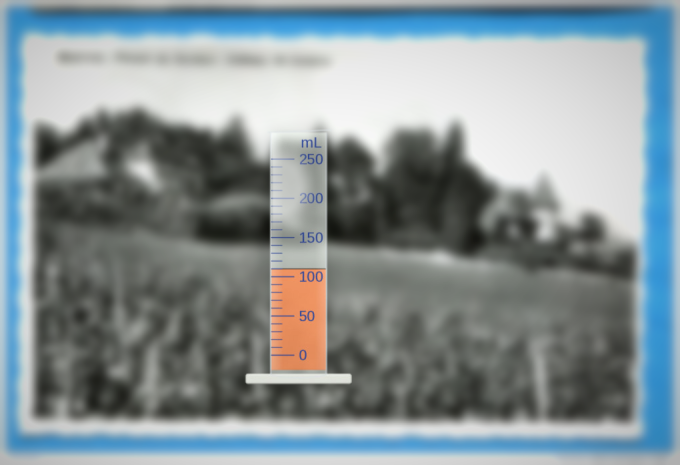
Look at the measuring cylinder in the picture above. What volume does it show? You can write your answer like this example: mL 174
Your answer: mL 110
